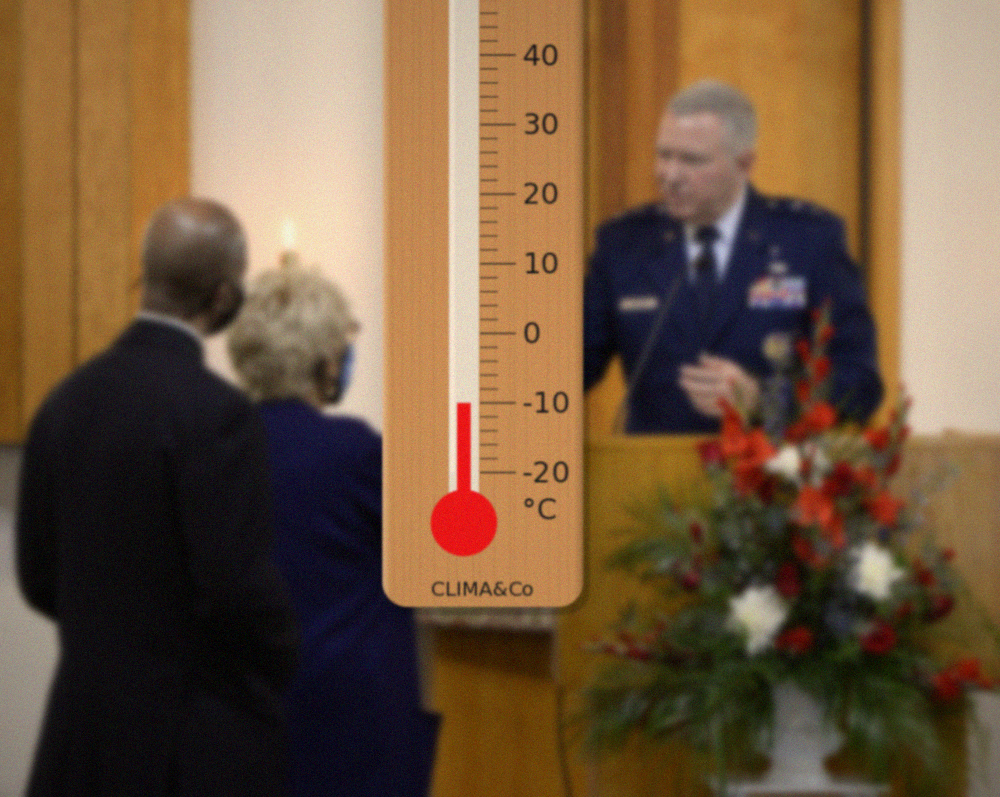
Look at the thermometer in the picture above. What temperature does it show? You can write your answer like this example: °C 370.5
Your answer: °C -10
